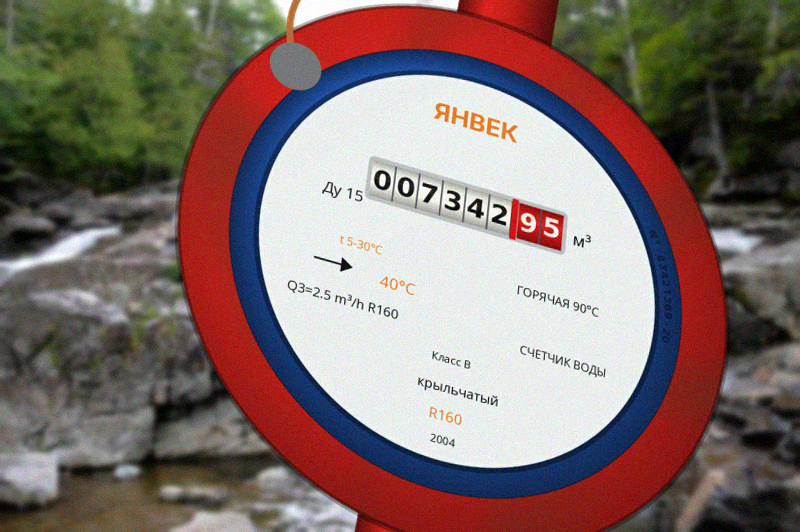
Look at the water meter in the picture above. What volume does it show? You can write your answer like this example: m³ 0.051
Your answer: m³ 7342.95
